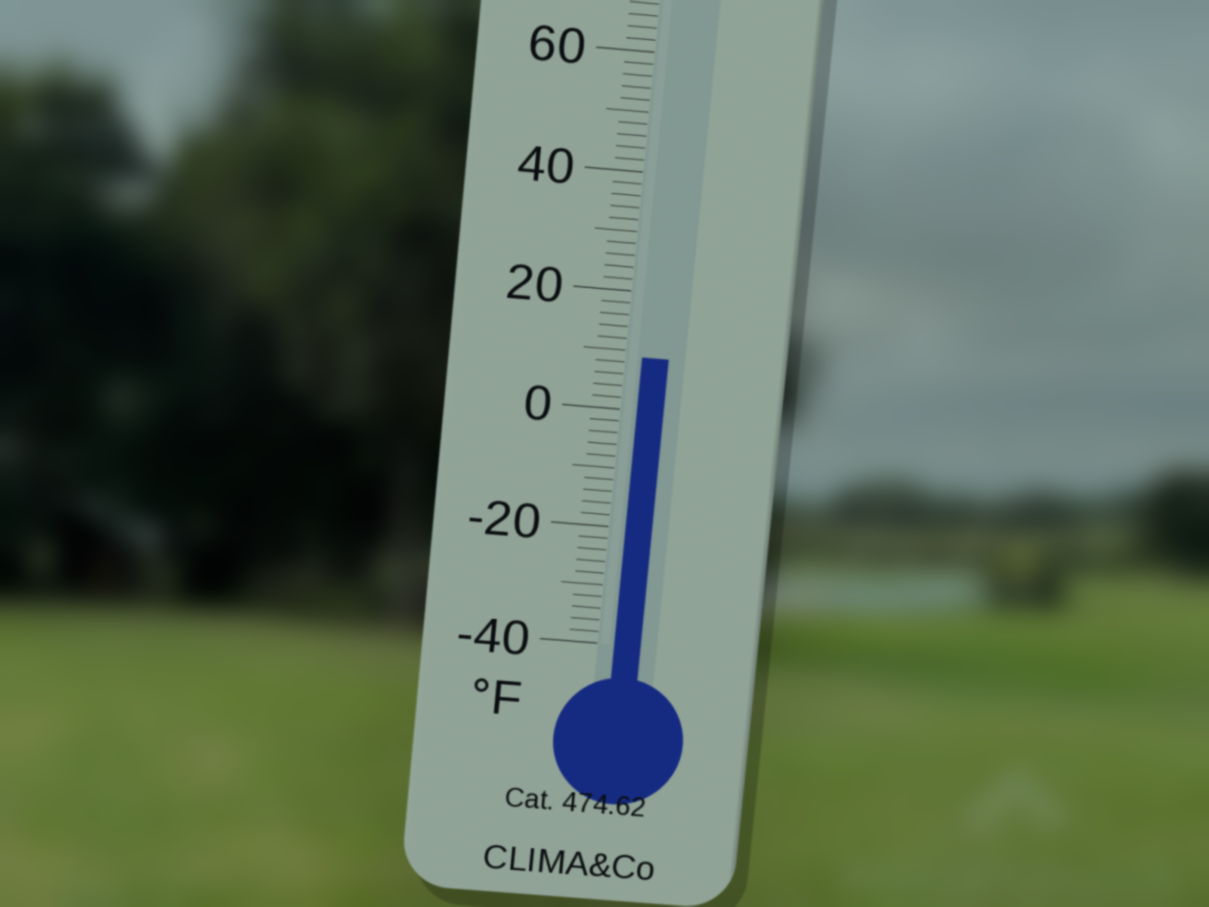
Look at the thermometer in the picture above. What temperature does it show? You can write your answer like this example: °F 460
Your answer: °F 9
